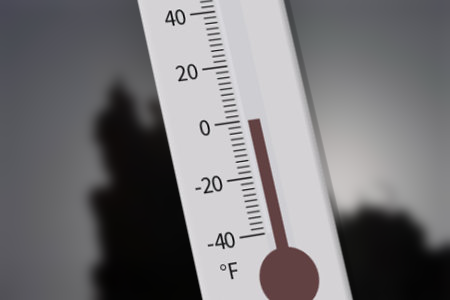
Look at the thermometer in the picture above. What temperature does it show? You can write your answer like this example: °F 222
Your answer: °F 0
